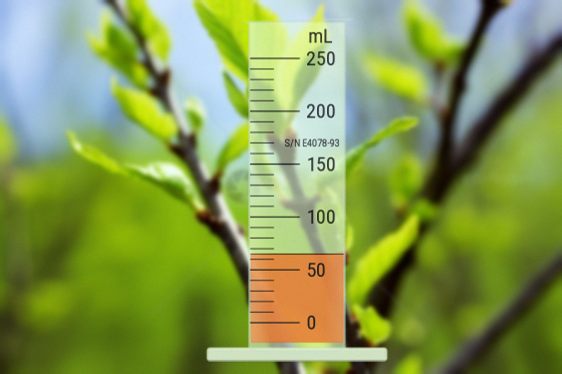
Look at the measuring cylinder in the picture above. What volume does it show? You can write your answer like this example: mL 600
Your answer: mL 65
